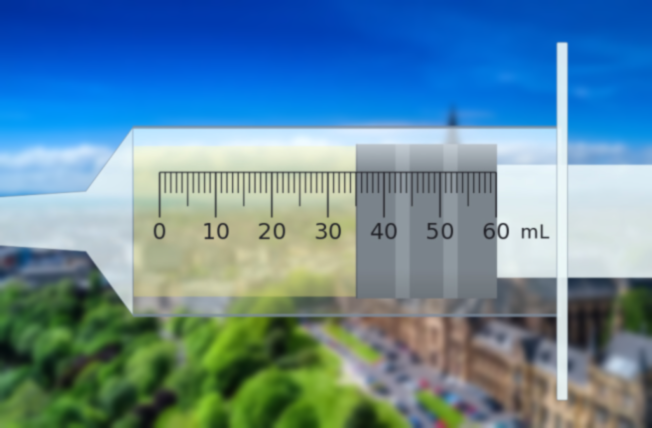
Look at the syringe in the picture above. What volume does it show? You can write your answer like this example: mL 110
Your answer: mL 35
